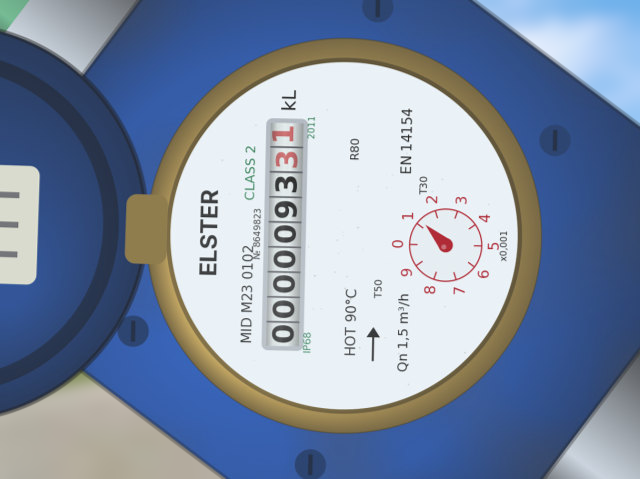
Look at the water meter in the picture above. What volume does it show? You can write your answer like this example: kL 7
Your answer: kL 93.311
